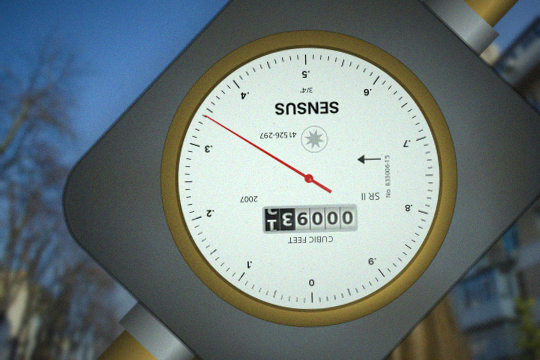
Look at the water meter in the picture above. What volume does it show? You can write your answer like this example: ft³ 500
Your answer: ft³ 931.34
